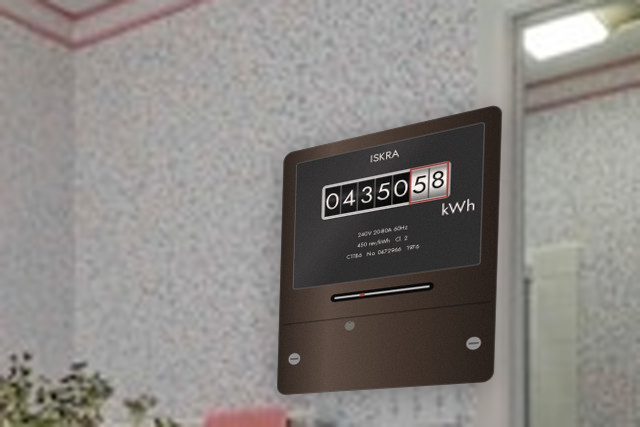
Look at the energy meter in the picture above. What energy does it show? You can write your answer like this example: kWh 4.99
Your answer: kWh 4350.58
